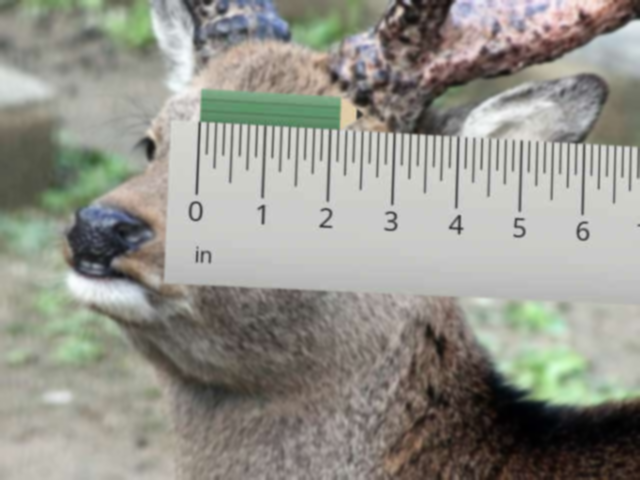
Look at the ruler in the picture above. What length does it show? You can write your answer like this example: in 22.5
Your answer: in 2.5
